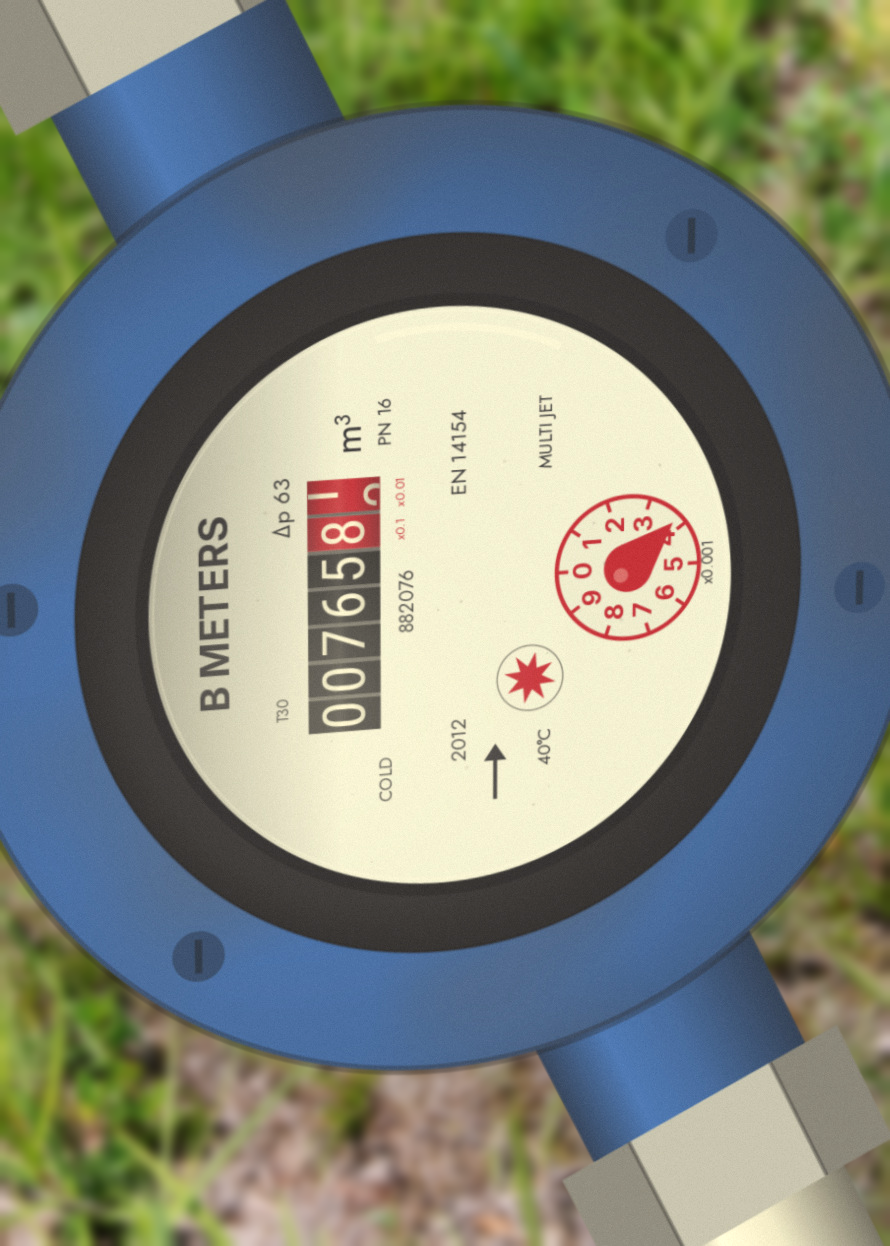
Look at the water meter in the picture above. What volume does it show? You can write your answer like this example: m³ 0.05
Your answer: m³ 765.813
